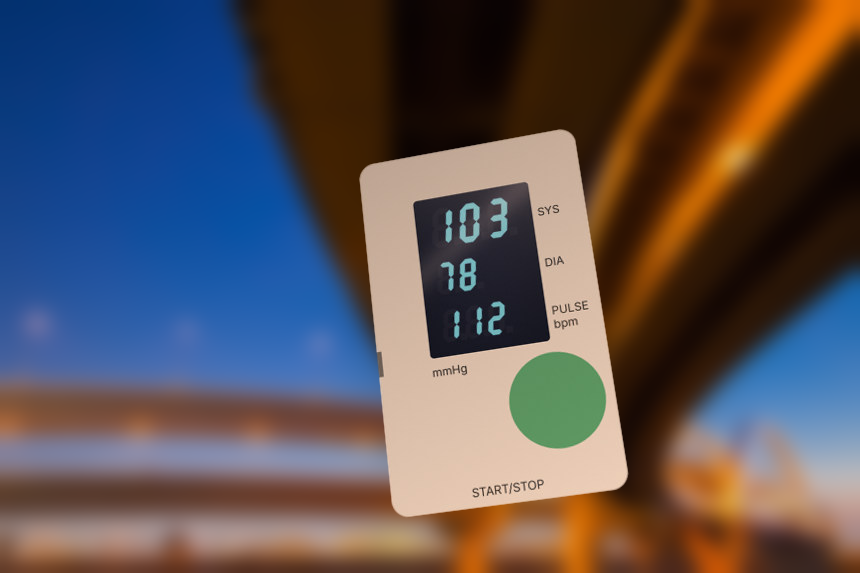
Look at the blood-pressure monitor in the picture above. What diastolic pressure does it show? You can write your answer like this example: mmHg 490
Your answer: mmHg 78
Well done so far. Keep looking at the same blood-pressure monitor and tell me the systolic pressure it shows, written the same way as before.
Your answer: mmHg 103
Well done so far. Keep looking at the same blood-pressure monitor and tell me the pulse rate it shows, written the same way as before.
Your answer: bpm 112
